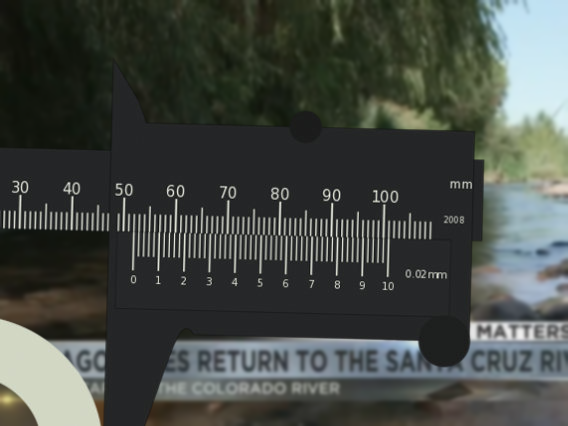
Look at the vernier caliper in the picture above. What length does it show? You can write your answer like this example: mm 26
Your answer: mm 52.0
